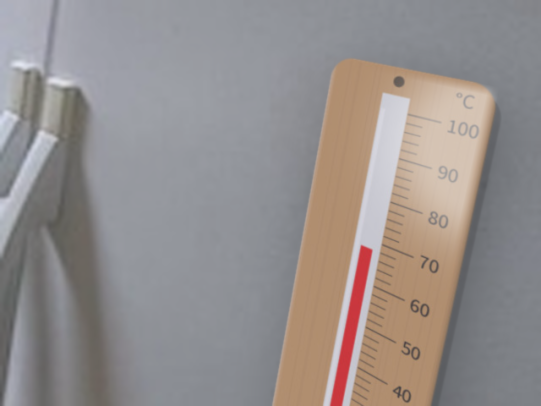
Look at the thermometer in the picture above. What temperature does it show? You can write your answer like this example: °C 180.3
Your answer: °C 68
